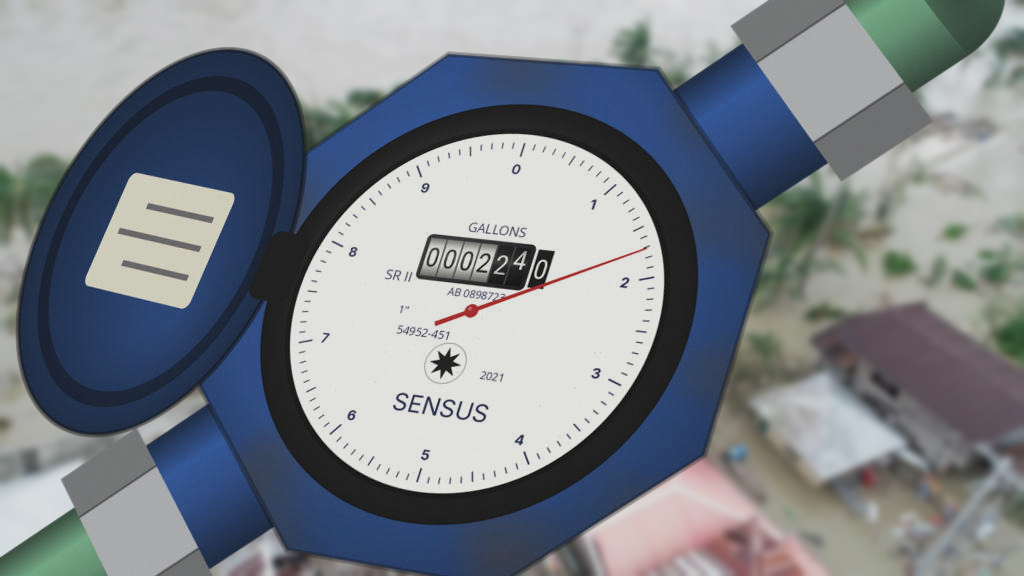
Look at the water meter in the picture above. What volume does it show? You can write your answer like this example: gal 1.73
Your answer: gal 2241.7
